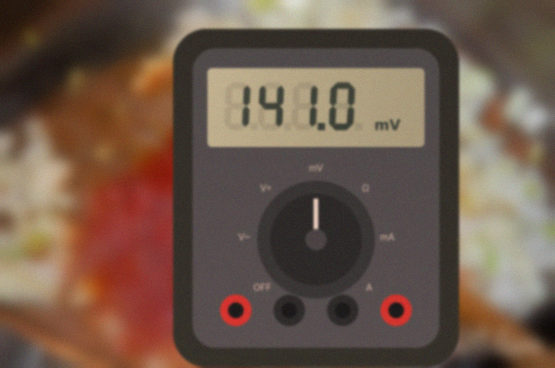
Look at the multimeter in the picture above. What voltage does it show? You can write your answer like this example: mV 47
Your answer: mV 141.0
